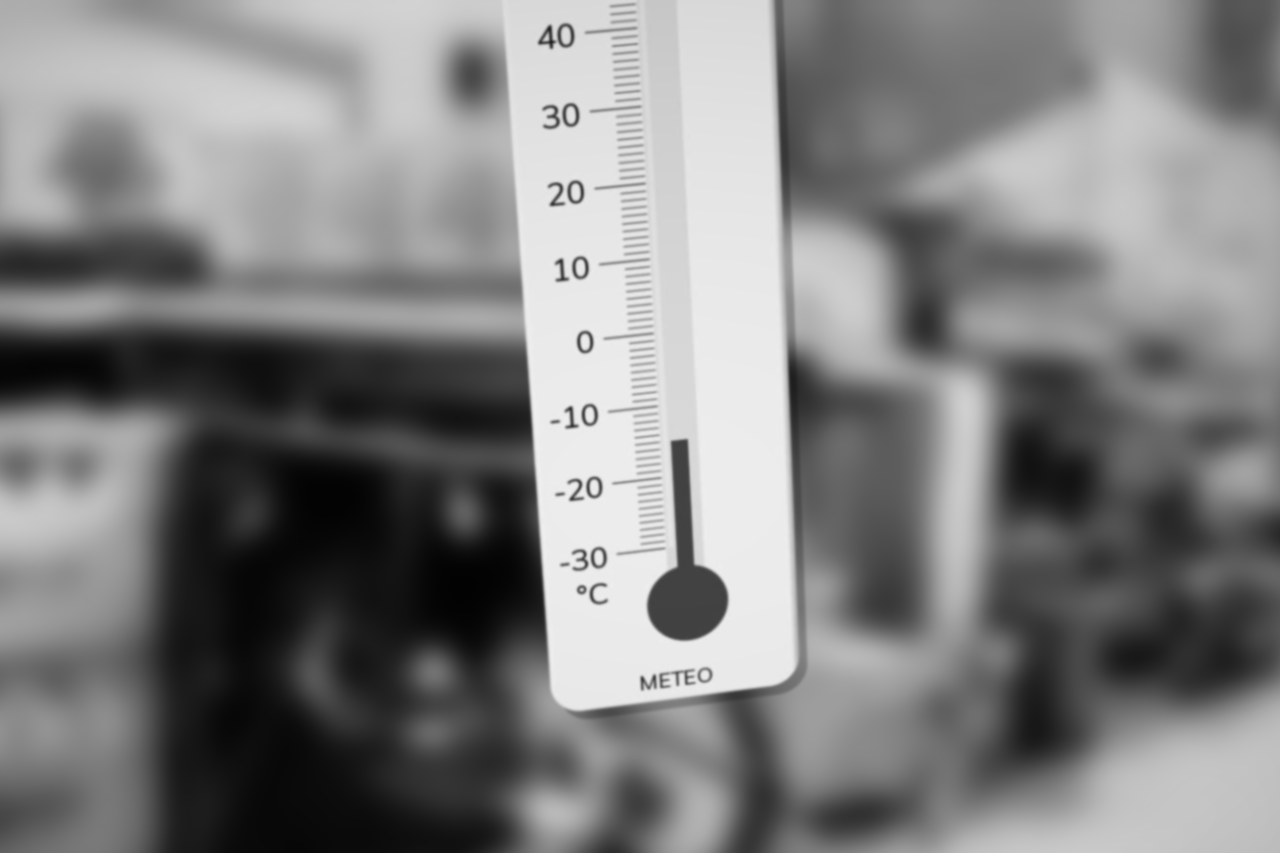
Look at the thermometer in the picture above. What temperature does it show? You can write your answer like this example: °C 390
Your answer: °C -15
